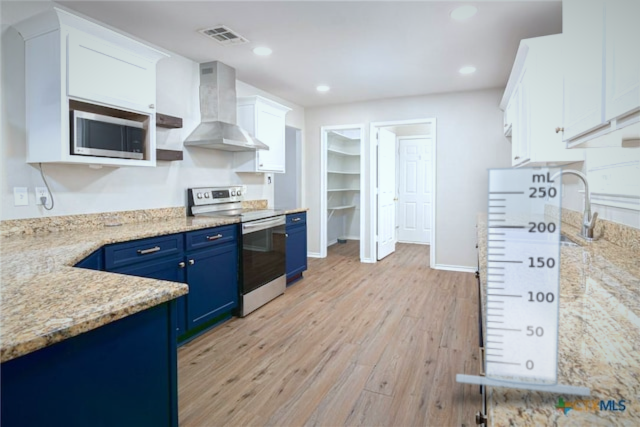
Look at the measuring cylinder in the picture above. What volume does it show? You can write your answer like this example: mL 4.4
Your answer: mL 200
